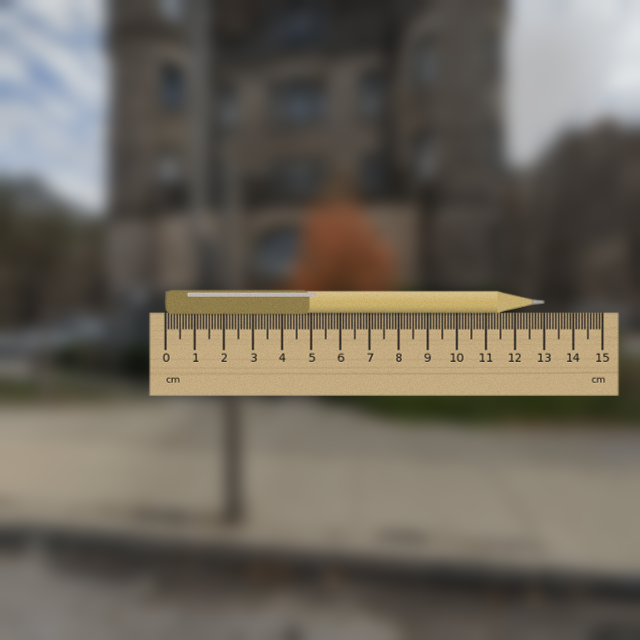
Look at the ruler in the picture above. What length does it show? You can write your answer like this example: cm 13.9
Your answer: cm 13
